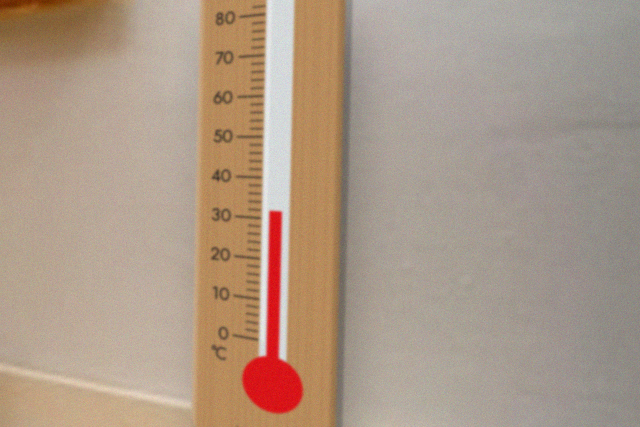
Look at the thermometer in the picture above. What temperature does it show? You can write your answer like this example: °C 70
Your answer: °C 32
